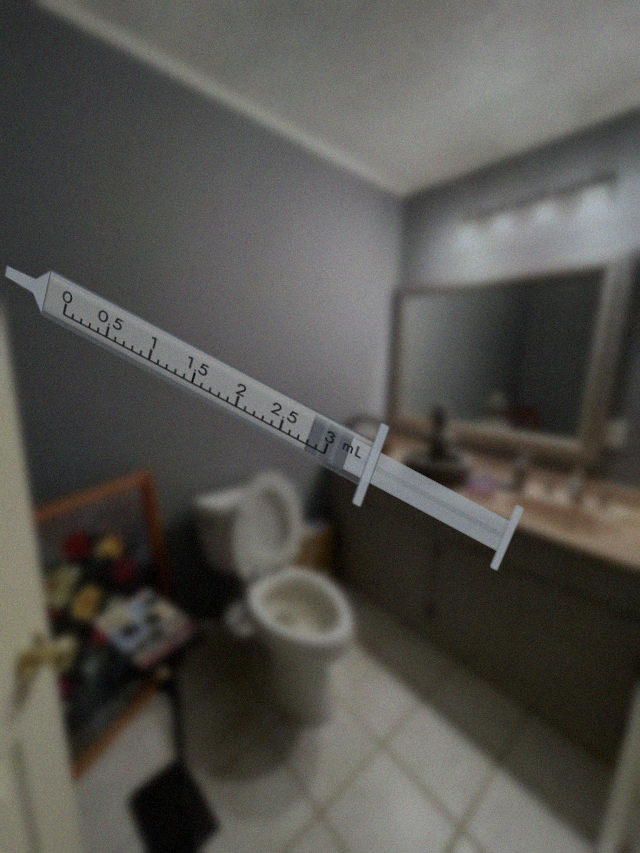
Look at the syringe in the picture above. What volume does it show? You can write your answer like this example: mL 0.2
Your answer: mL 2.8
